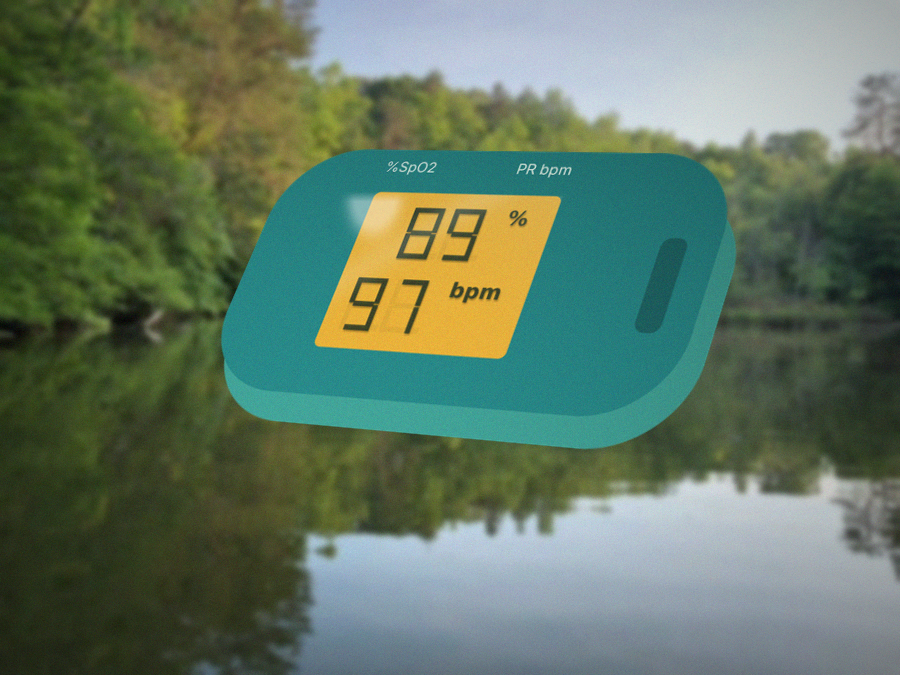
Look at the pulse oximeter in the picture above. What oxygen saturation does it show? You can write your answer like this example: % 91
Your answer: % 89
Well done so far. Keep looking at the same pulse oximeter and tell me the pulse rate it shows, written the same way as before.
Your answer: bpm 97
